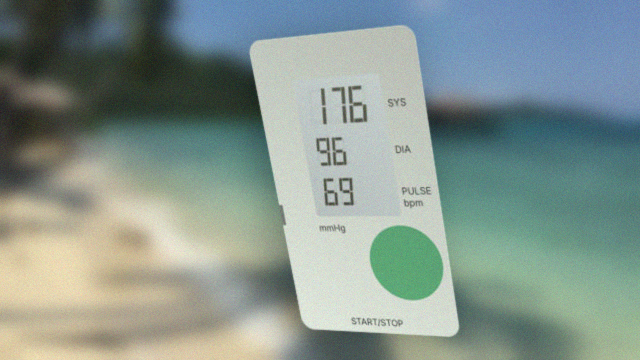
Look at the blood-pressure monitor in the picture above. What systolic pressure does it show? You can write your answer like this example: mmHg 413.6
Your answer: mmHg 176
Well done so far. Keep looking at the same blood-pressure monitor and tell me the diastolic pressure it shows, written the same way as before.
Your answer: mmHg 96
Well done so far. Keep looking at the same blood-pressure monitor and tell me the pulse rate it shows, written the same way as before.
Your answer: bpm 69
